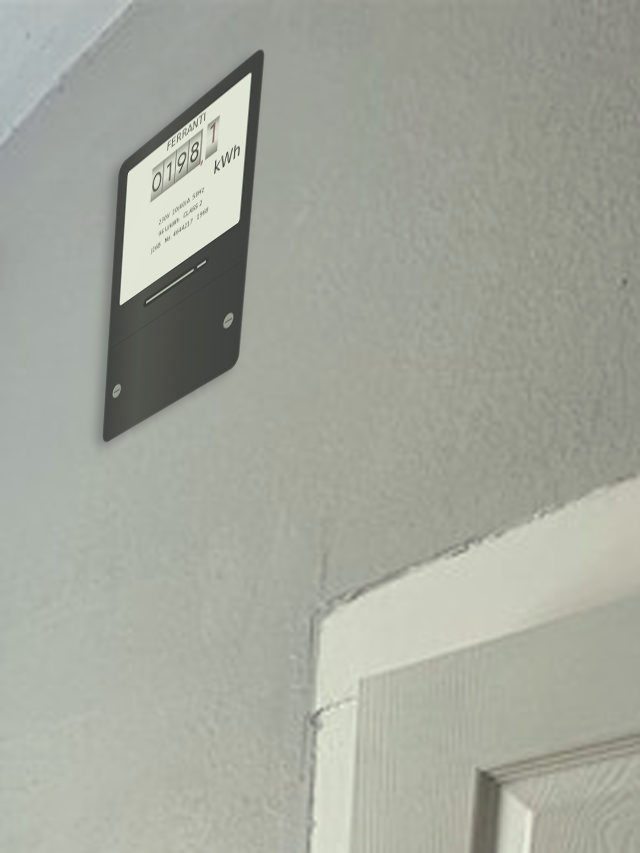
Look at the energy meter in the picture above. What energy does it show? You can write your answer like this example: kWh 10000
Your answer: kWh 198.1
